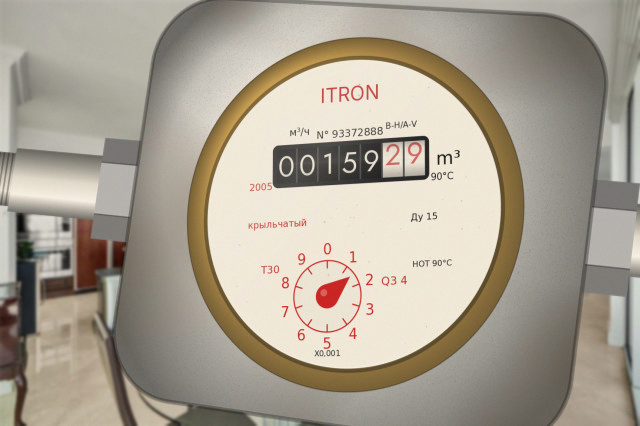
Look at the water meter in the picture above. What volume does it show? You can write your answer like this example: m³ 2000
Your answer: m³ 159.291
